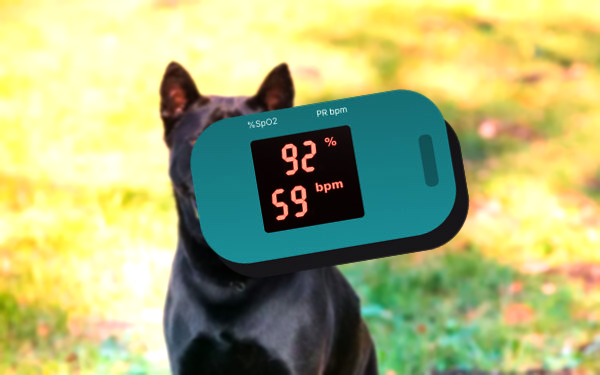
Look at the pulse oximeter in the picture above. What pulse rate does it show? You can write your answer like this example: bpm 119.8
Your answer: bpm 59
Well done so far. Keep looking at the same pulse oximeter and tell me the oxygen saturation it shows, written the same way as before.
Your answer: % 92
